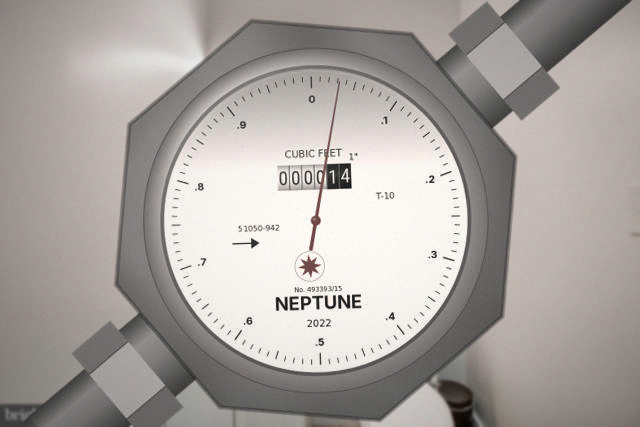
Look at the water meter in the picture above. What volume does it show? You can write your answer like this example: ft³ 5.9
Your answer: ft³ 14.03
